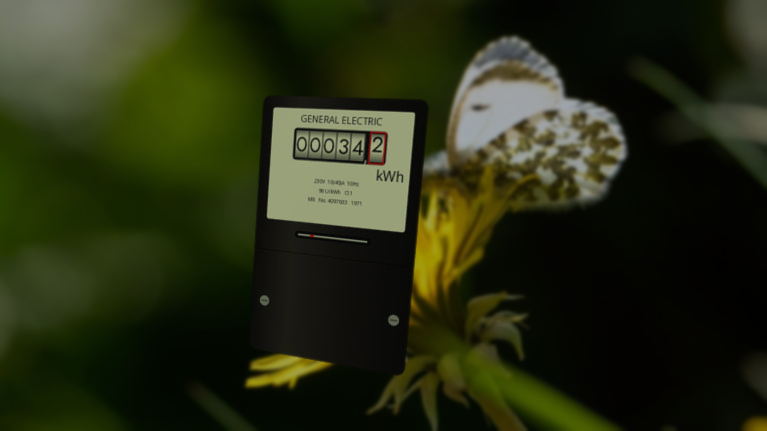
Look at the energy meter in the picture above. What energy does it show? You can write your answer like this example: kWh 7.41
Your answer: kWh 34.2
